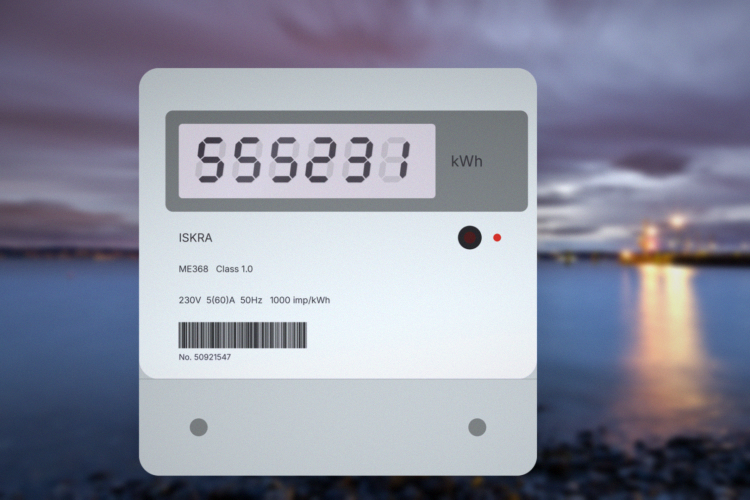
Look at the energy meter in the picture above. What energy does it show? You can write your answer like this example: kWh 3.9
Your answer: kWh 555231
